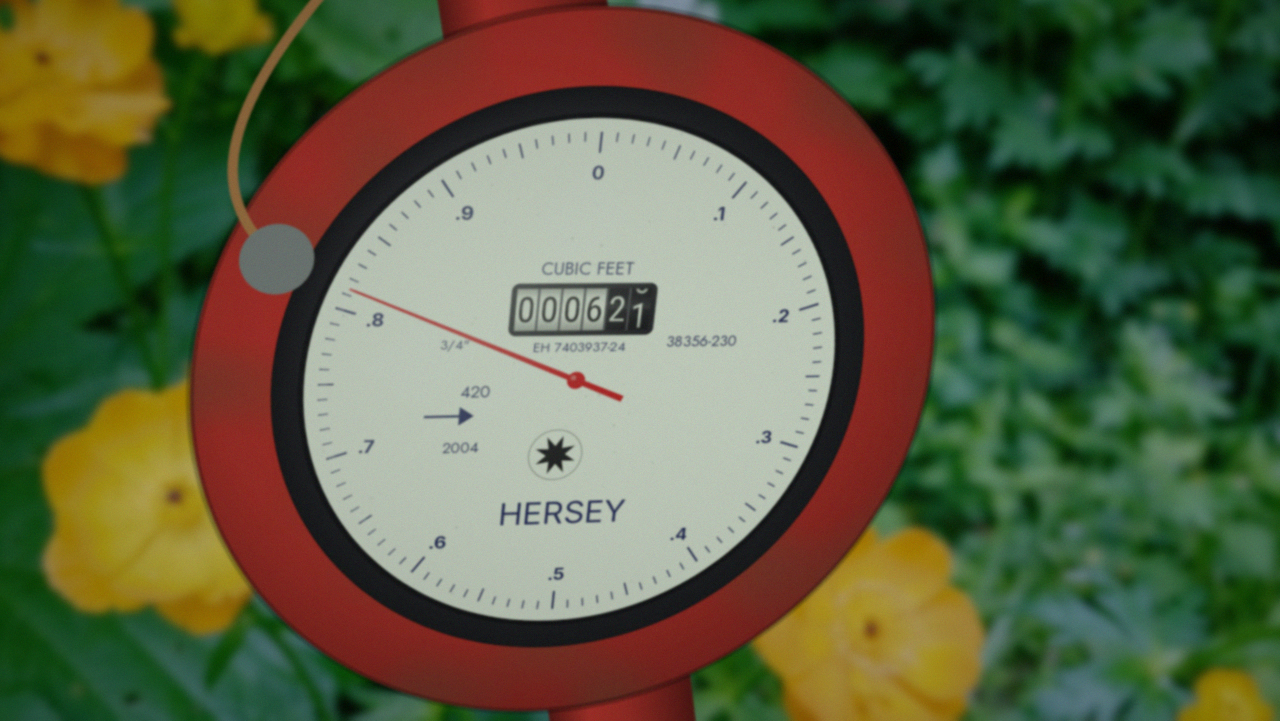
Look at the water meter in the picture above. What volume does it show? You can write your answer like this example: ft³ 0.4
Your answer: ft³ 620.81
